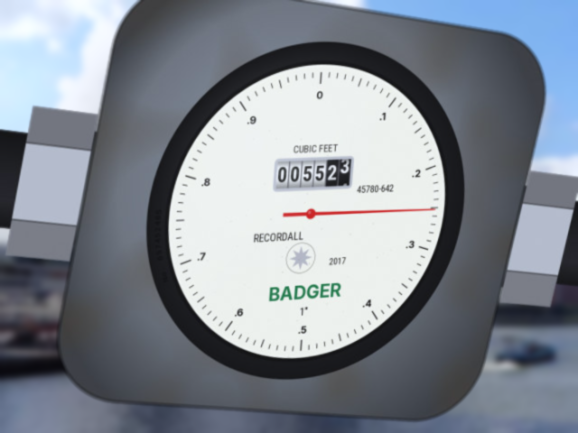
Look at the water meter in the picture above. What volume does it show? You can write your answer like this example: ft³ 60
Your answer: ft³ 5523.25
